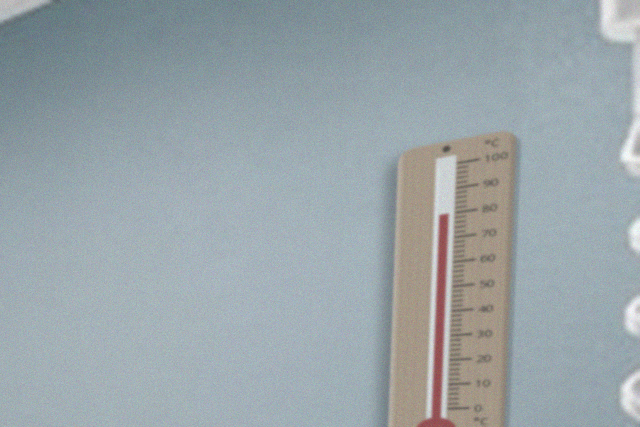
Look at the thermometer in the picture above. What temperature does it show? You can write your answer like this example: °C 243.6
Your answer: °C 80
